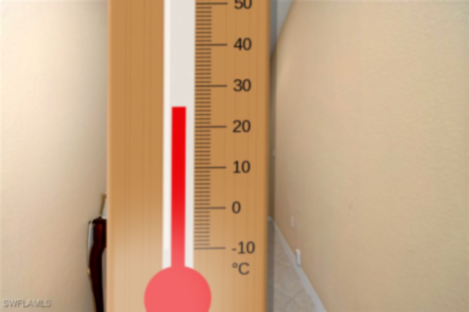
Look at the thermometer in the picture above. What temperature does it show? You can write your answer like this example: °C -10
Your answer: °C 25
